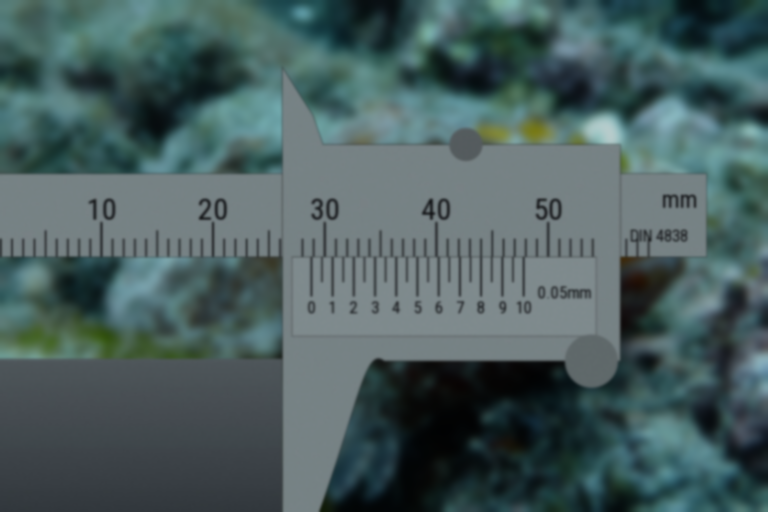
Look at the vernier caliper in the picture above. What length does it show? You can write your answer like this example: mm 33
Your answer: mm 28.8
